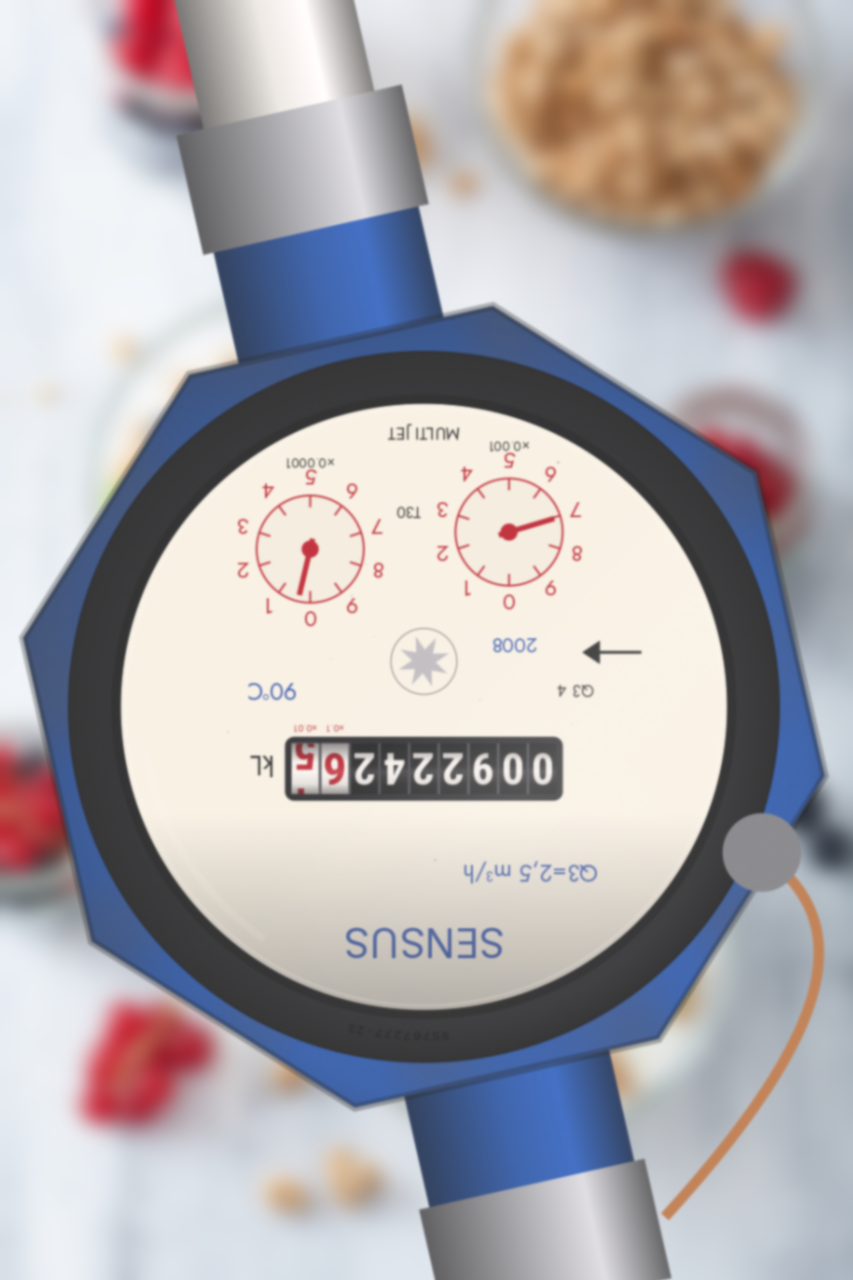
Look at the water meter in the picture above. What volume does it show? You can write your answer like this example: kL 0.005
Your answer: kL 92242.6470
